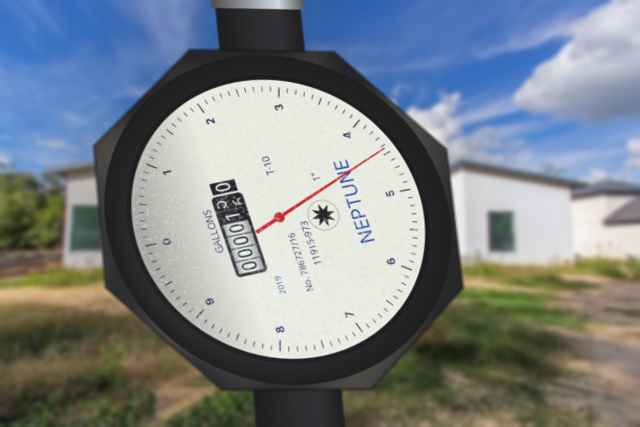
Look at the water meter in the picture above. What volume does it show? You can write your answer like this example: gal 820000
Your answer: gal 154.4
